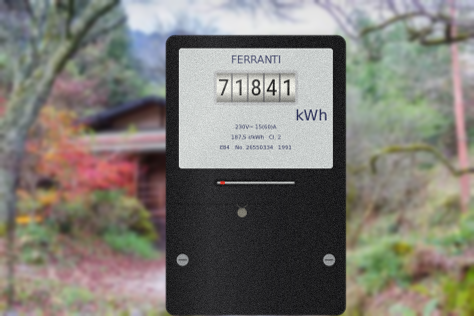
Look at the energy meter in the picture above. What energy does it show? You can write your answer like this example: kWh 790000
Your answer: kWh 71841
